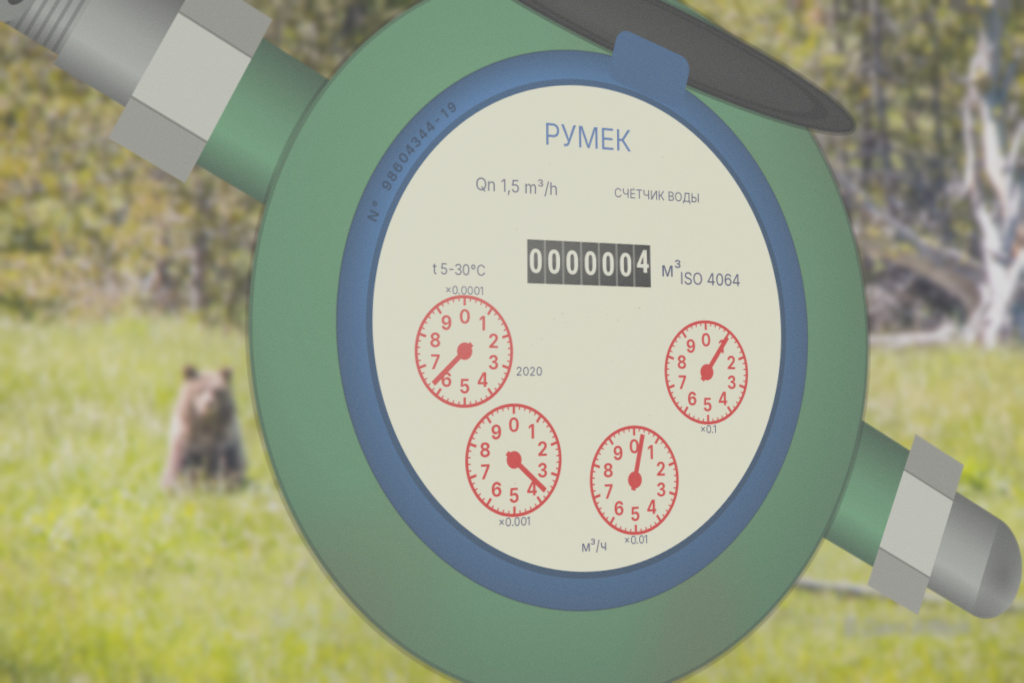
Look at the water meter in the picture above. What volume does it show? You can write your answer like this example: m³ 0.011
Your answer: m³ 4.1036
